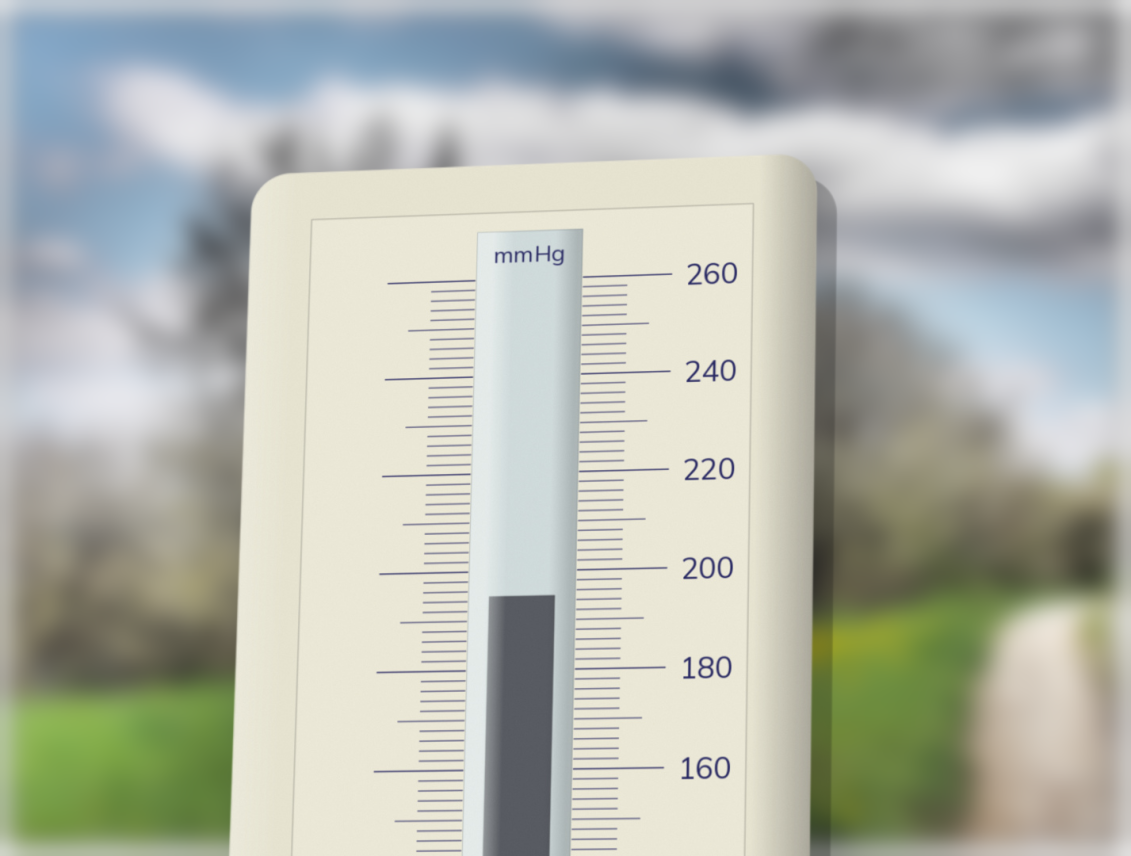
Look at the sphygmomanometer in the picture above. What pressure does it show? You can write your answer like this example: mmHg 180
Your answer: mmHg 195
